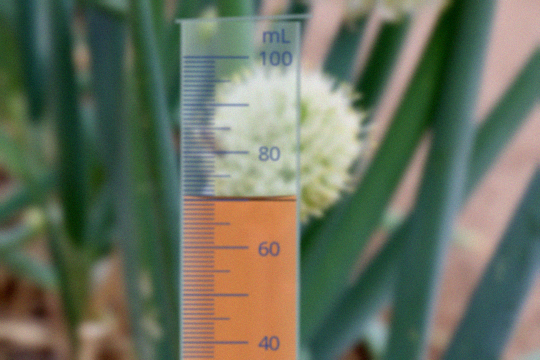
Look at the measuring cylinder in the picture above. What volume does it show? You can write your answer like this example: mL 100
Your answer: mL 70
